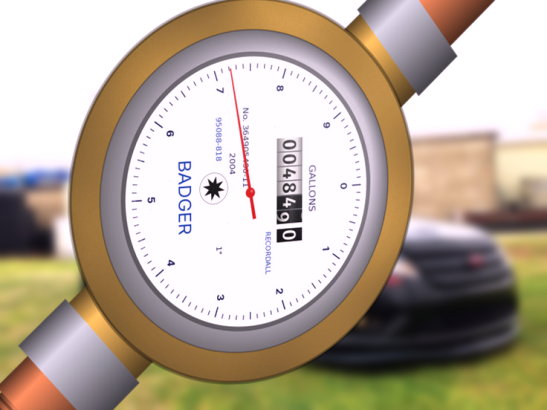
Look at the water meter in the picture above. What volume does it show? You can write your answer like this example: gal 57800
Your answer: gal 48487.2
